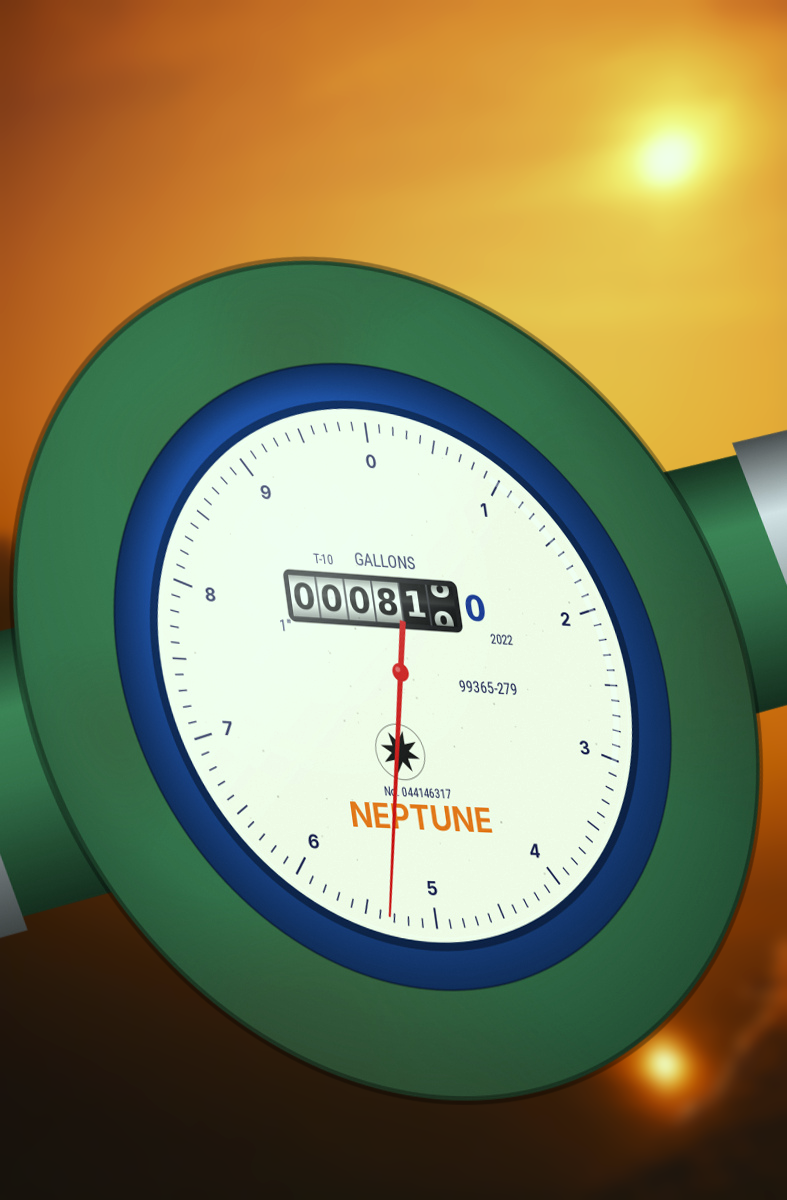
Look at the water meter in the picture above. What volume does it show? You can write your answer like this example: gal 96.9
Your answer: gal 8185.3
